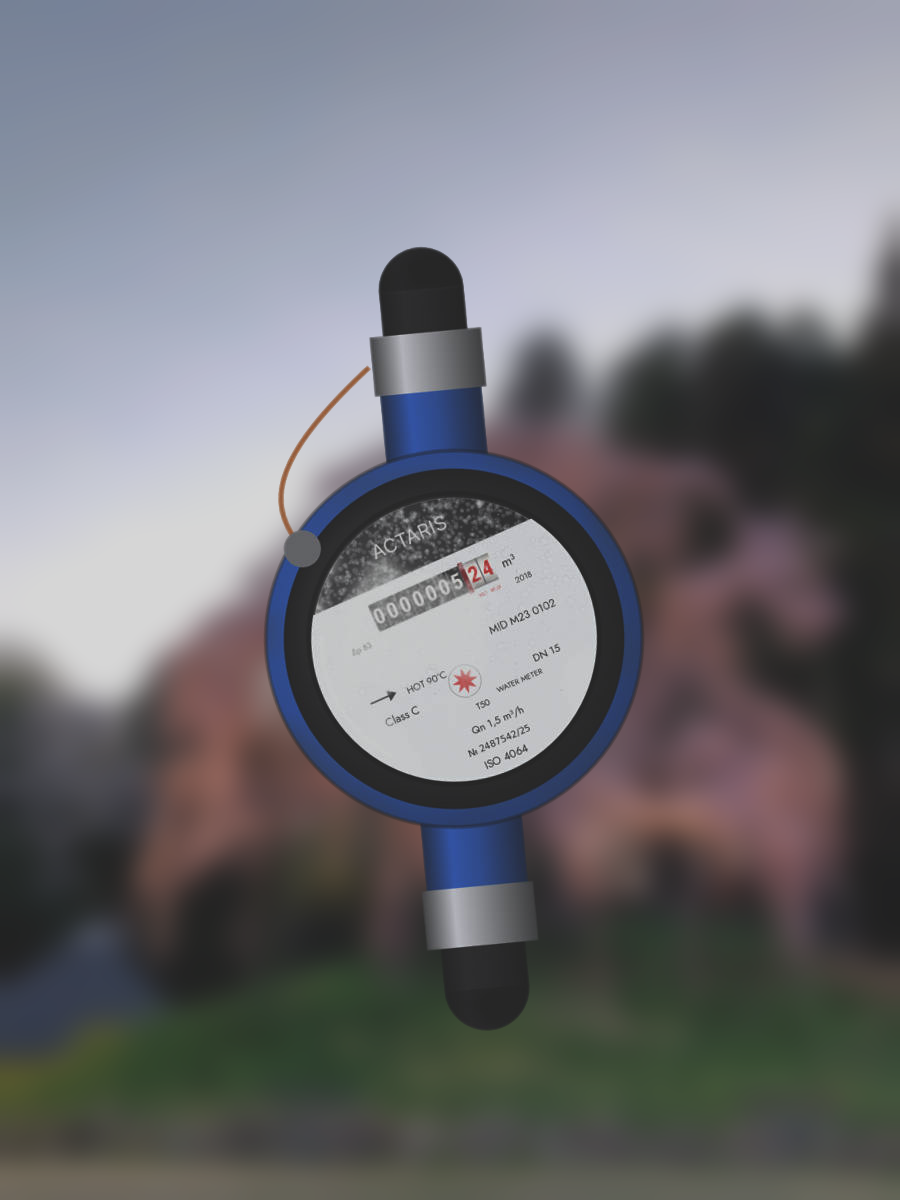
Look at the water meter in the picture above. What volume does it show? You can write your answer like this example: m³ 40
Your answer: m³ 5.24
